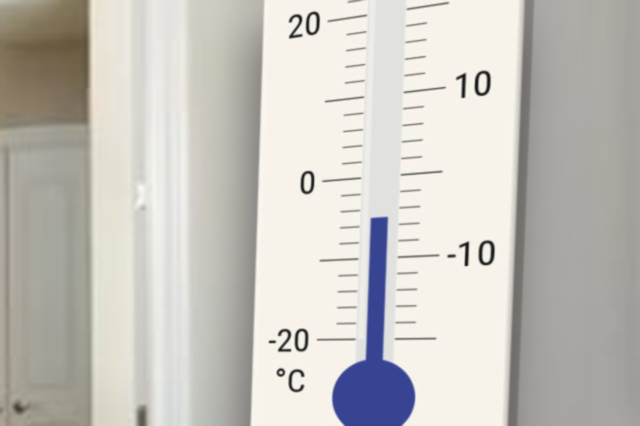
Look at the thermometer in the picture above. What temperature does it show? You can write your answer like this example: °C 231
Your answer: °C -5
